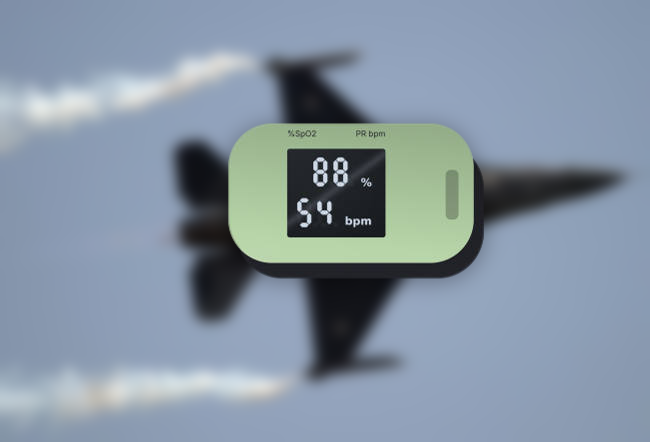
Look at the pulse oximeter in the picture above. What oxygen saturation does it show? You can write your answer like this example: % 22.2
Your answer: % 88
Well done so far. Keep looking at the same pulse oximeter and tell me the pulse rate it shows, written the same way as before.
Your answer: bpm 54
